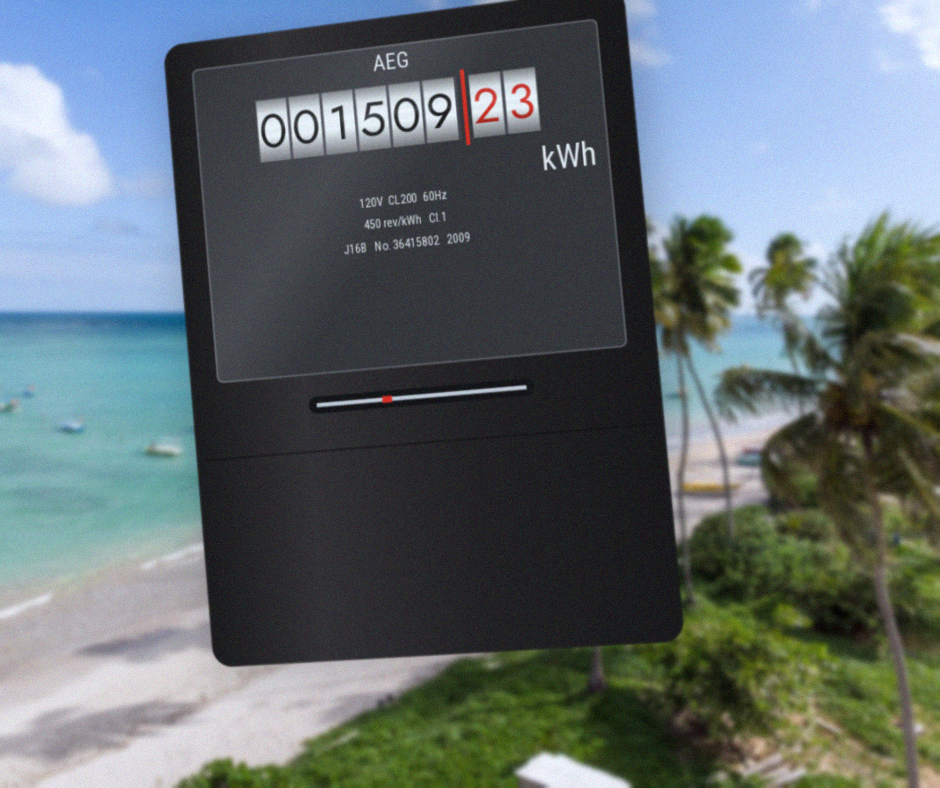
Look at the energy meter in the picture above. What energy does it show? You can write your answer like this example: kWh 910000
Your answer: kWh 1509.23
